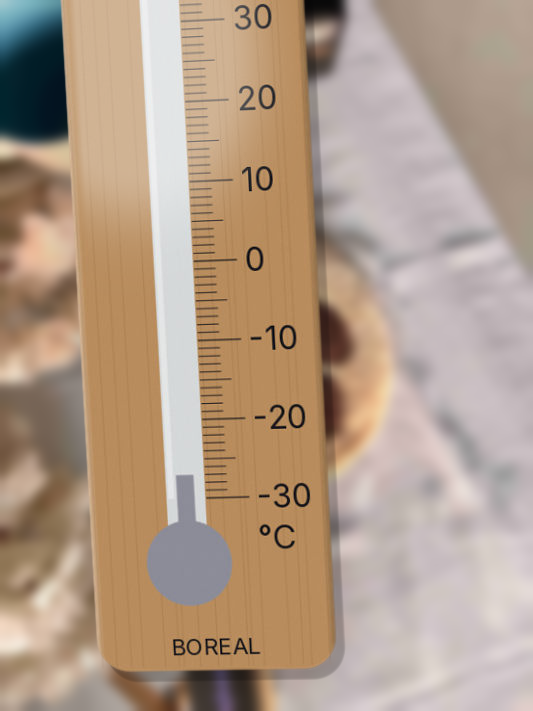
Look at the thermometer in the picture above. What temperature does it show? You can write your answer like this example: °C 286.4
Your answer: °C -27
